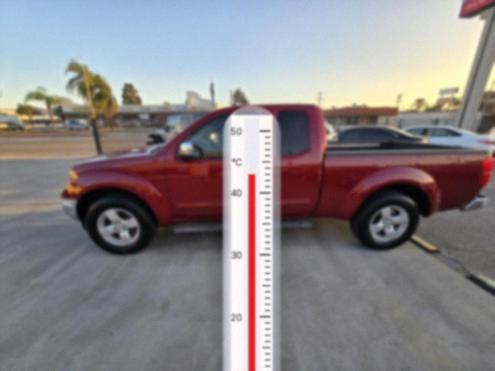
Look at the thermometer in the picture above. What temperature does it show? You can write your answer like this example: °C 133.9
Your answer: °C 43
